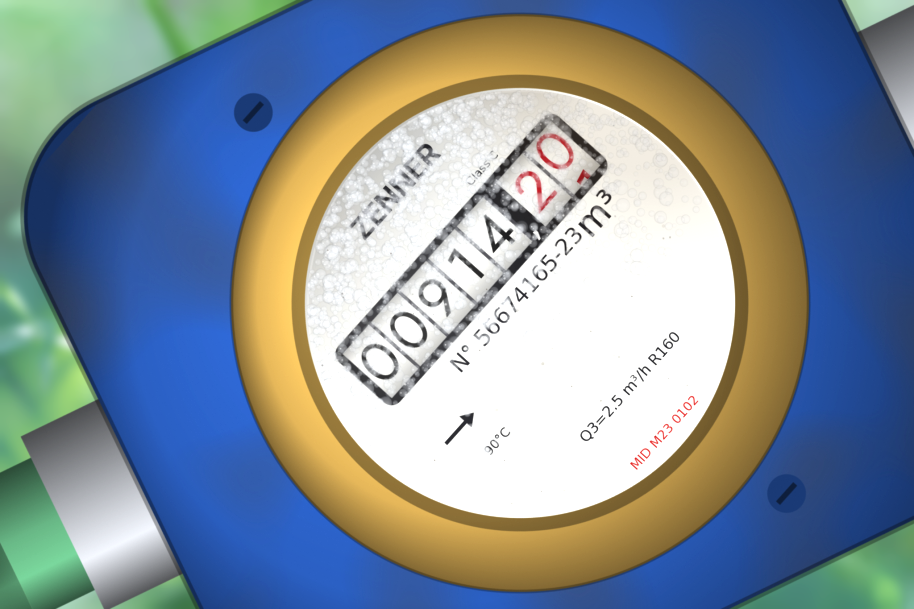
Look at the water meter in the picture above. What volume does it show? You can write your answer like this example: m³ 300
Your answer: m³ 914.20
